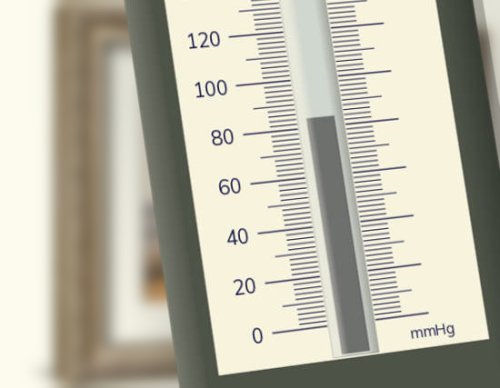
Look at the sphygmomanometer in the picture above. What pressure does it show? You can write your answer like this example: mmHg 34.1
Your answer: mmHg 84
